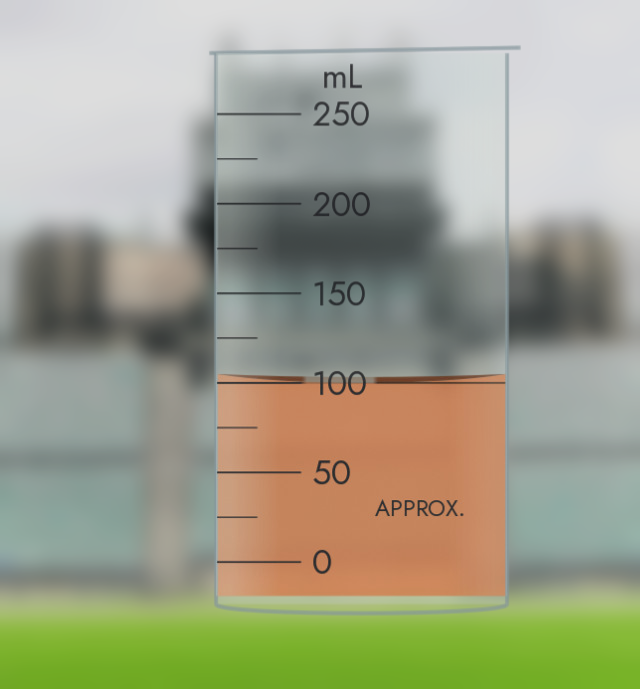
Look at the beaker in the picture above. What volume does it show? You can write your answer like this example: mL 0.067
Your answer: mL 100
